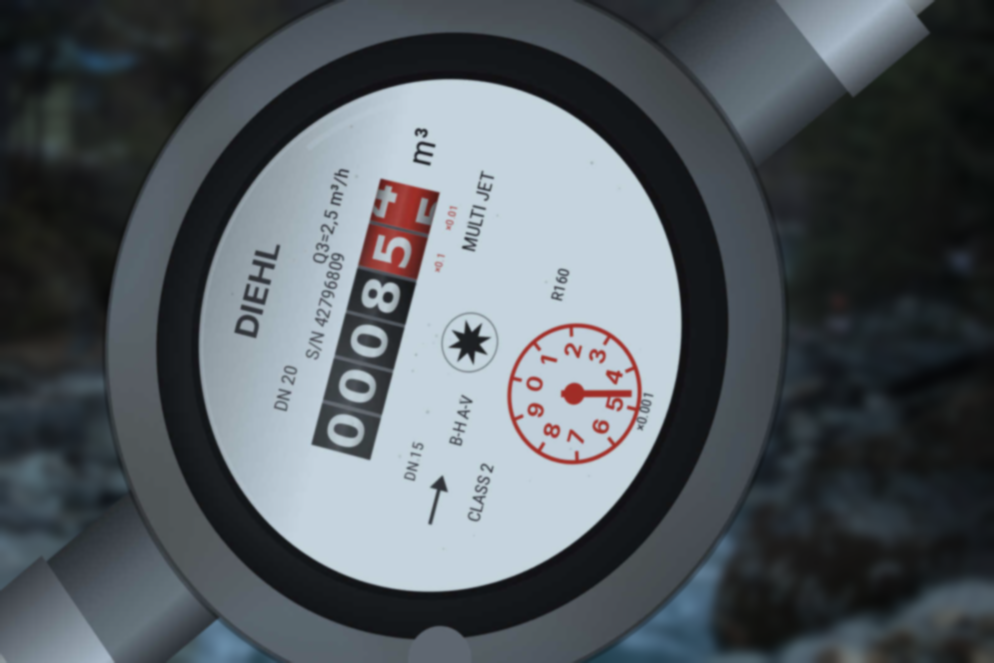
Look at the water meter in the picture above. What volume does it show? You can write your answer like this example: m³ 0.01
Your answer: m³ 8.544
